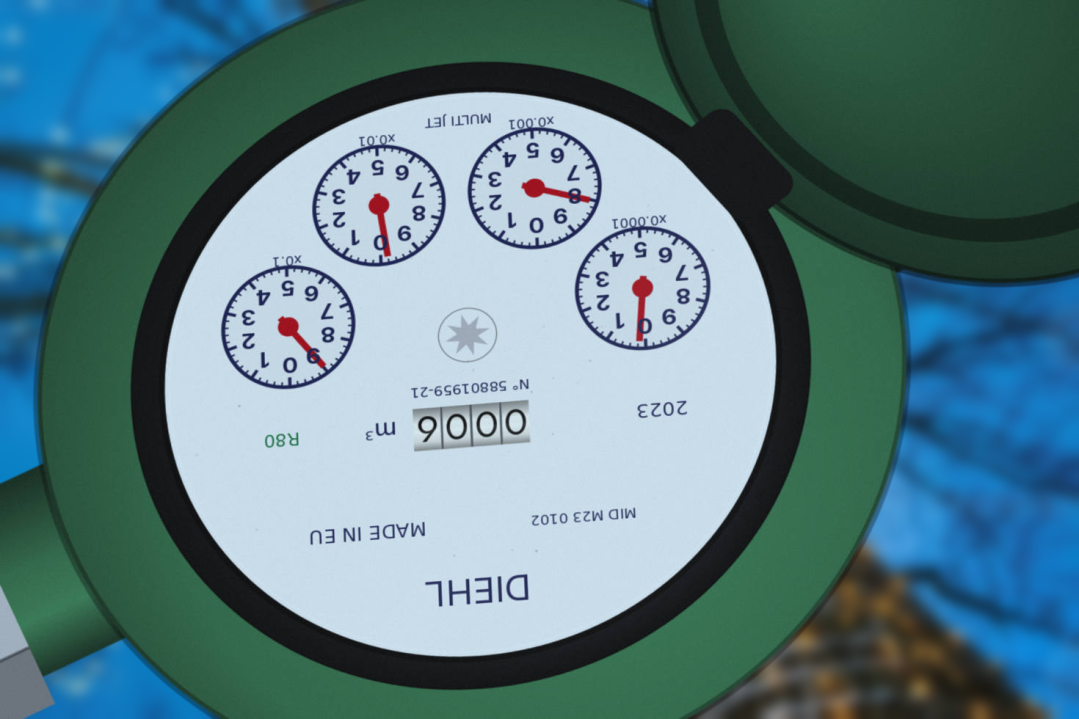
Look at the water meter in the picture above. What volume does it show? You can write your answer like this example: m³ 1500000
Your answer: m³ 6.8980
